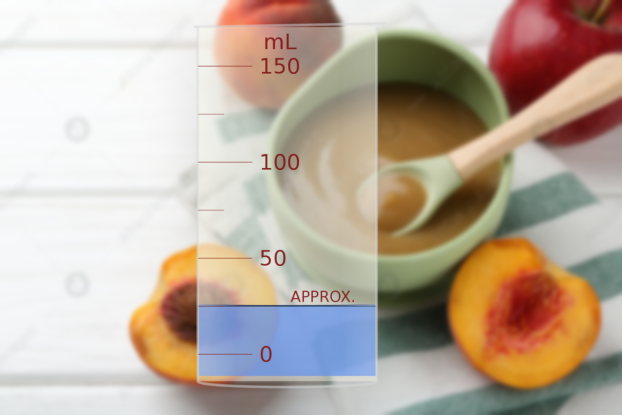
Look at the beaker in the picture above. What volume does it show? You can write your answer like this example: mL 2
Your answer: mL 25
